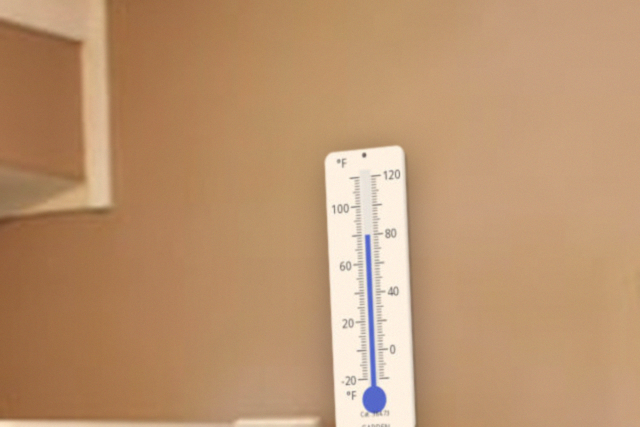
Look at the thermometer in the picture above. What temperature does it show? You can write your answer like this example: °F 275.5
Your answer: °F 80
